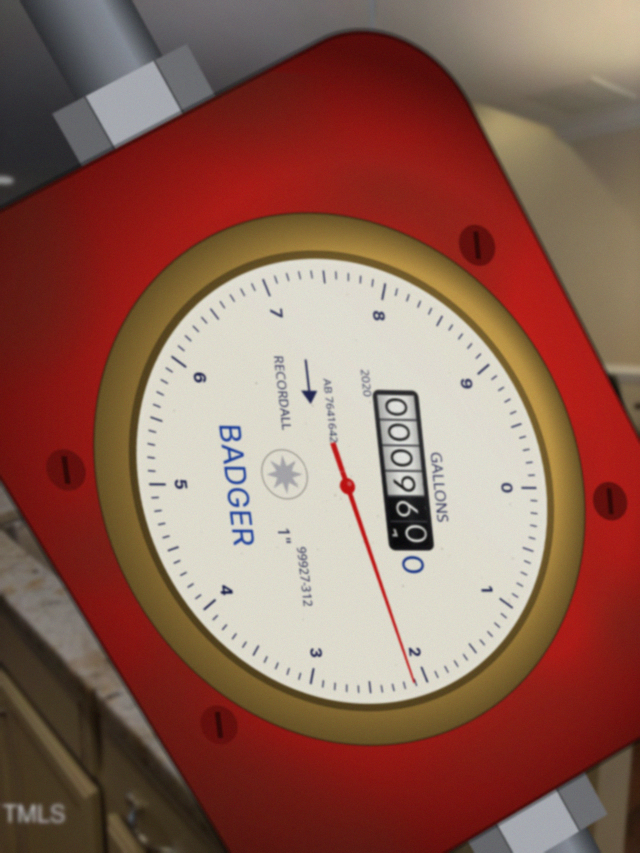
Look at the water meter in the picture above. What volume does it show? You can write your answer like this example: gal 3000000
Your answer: gal 9602.1
